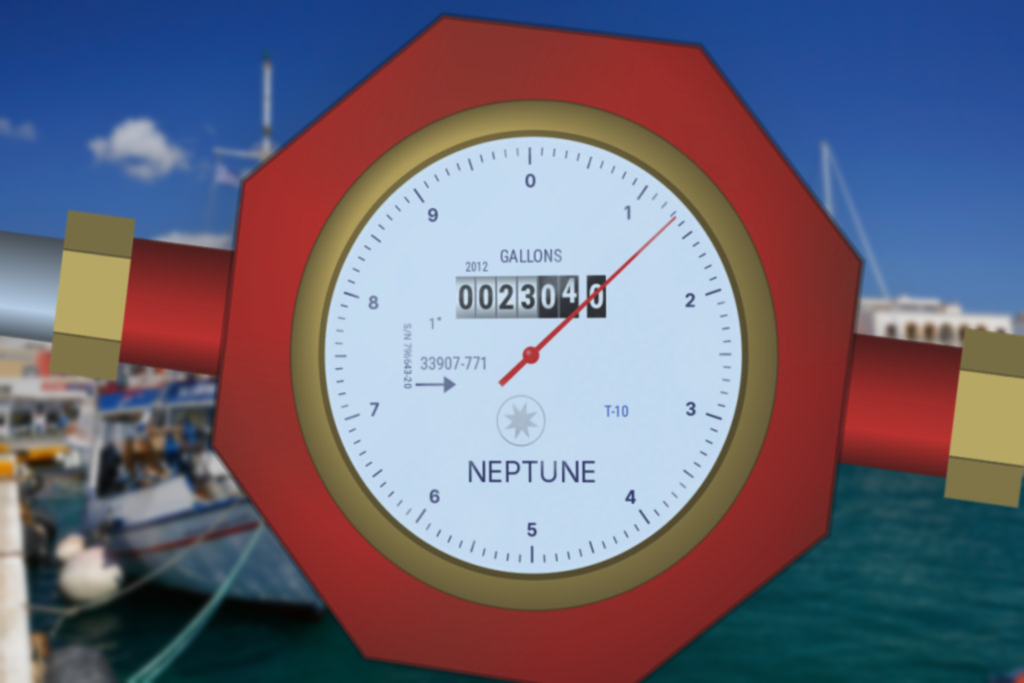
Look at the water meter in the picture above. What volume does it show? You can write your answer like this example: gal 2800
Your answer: gal 23041.3
